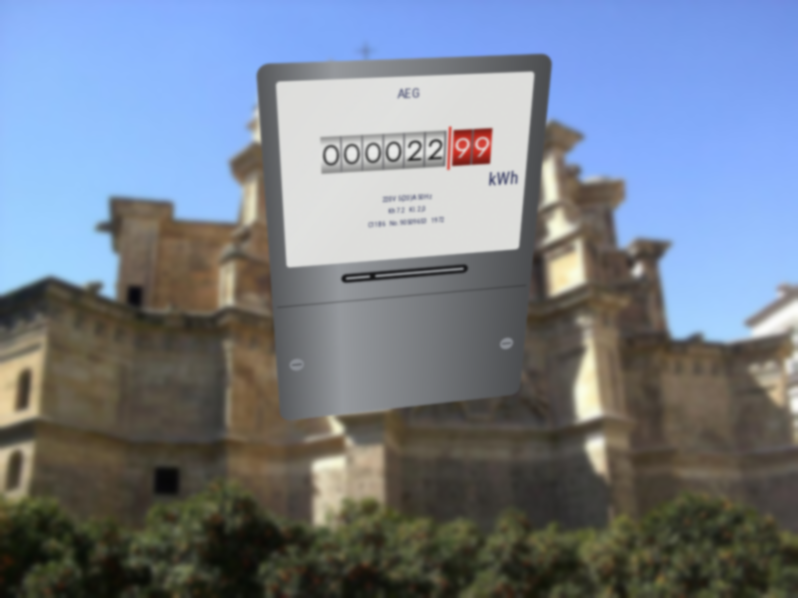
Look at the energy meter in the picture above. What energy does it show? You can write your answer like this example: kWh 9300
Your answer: kWh 22.99
